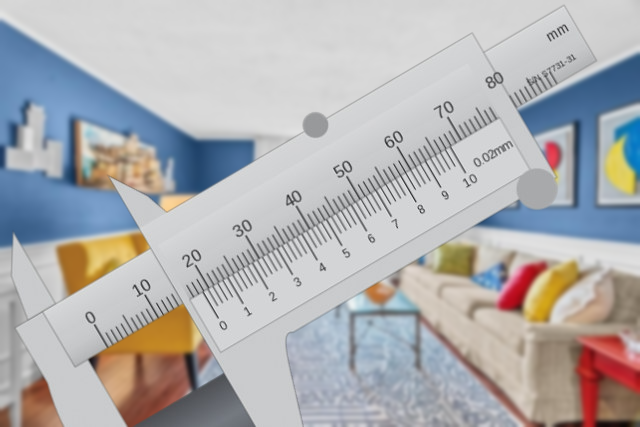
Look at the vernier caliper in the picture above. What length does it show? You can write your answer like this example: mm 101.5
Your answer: mm 18.8
